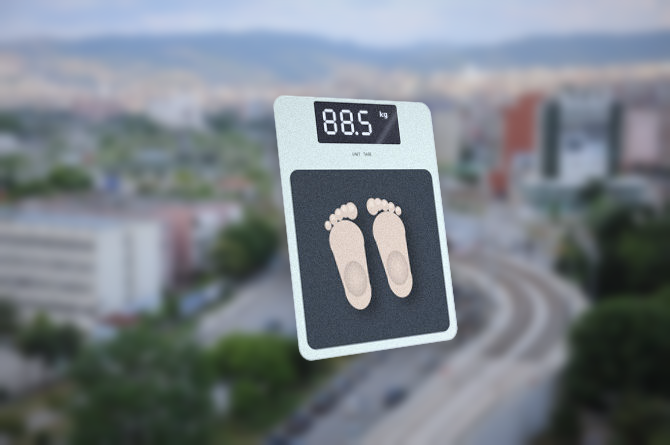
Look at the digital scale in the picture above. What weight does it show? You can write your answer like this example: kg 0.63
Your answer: kg 88.5
